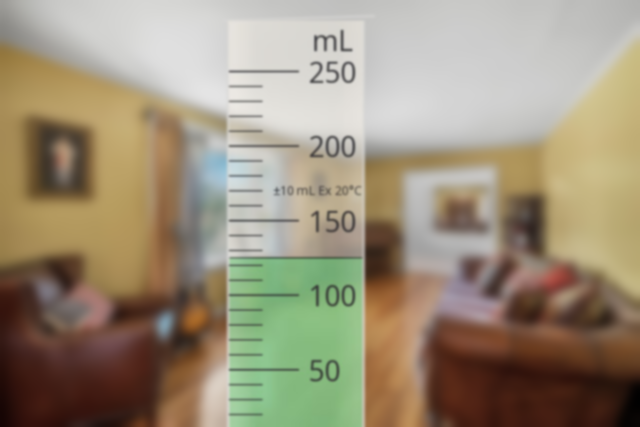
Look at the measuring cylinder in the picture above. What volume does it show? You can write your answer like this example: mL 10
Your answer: mL 125
